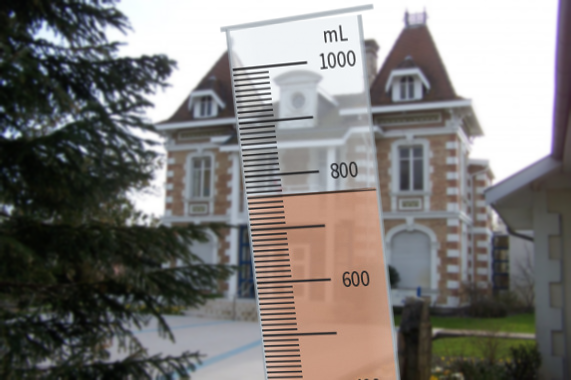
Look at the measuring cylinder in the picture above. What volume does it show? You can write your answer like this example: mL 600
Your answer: mL 760
